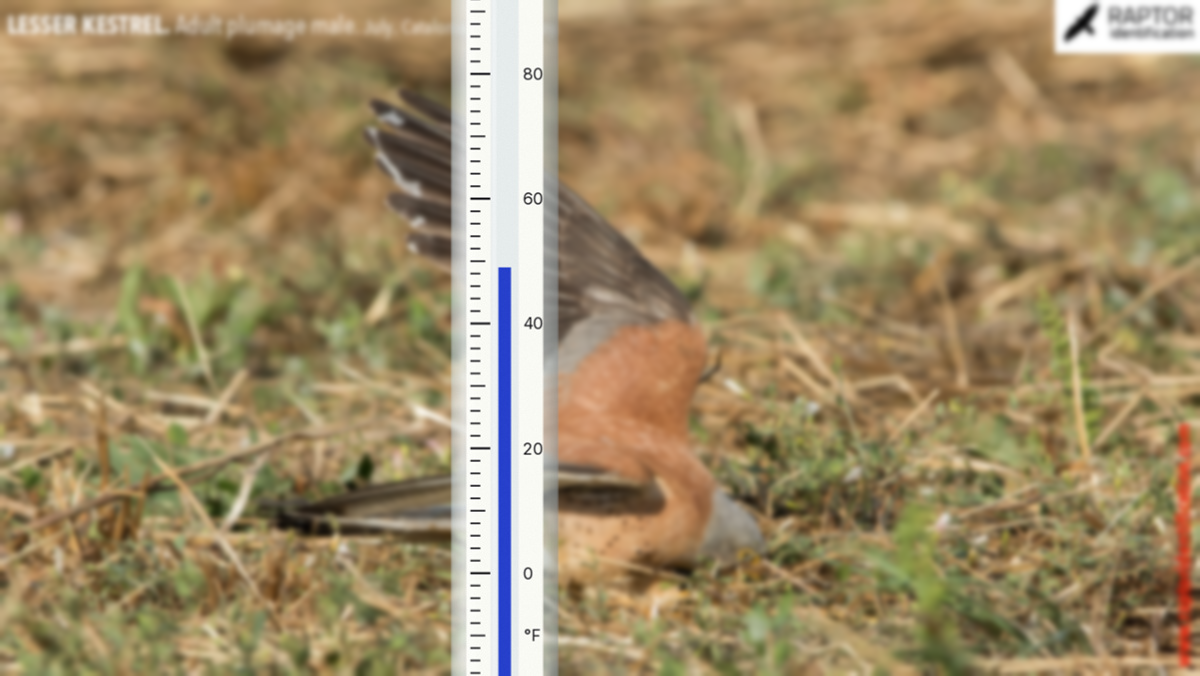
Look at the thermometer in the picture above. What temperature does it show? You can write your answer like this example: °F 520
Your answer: °F 49
